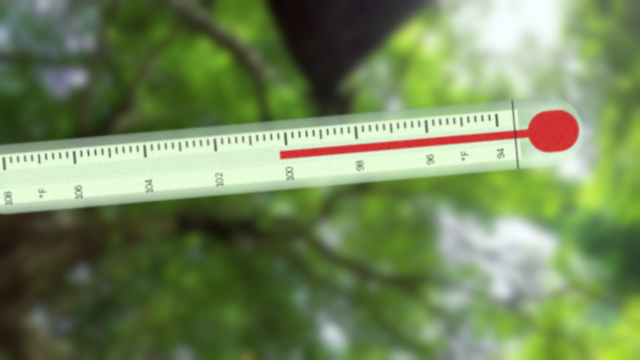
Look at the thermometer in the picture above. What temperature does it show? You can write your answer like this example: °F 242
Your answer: °F 100.2
